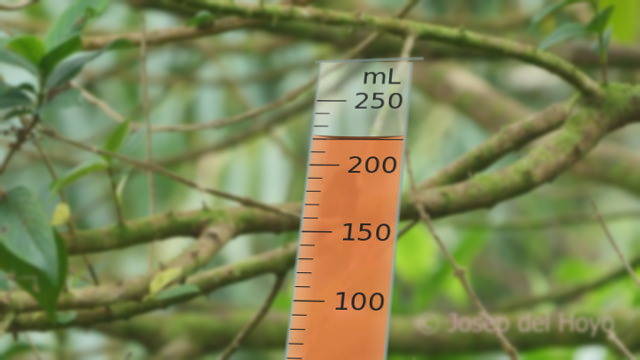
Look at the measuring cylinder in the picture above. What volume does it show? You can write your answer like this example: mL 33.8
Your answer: mL 220
